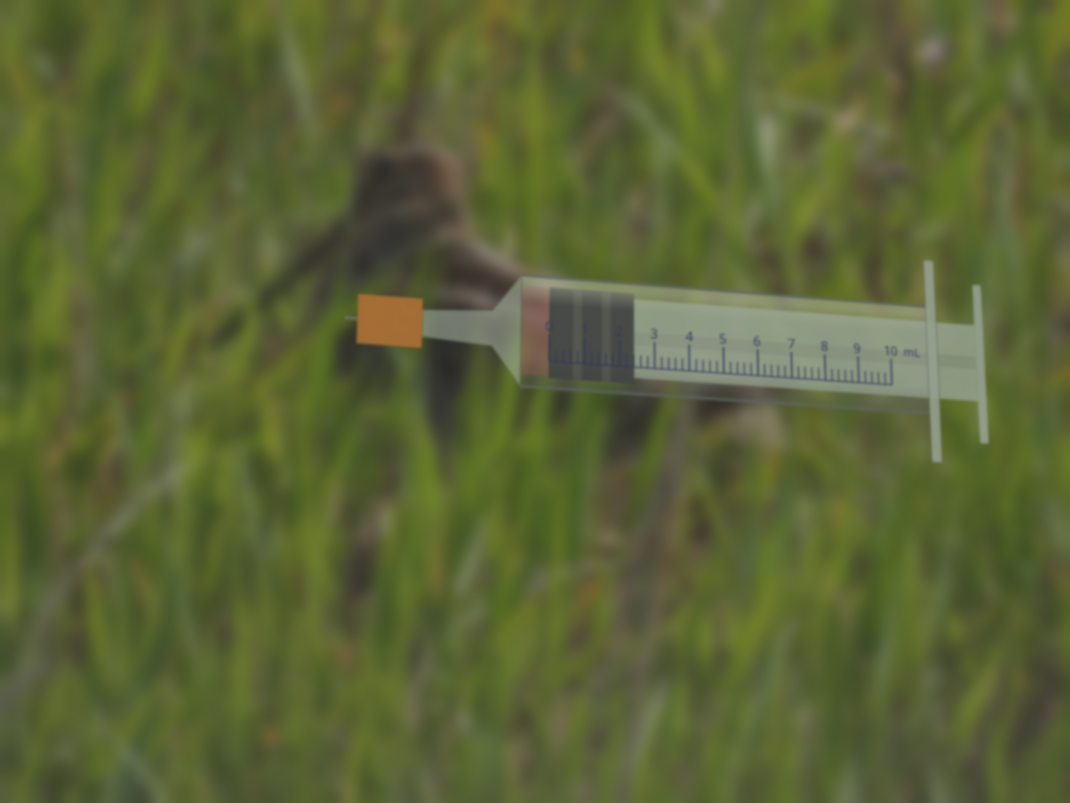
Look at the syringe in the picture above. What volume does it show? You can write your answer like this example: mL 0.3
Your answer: mL 0
